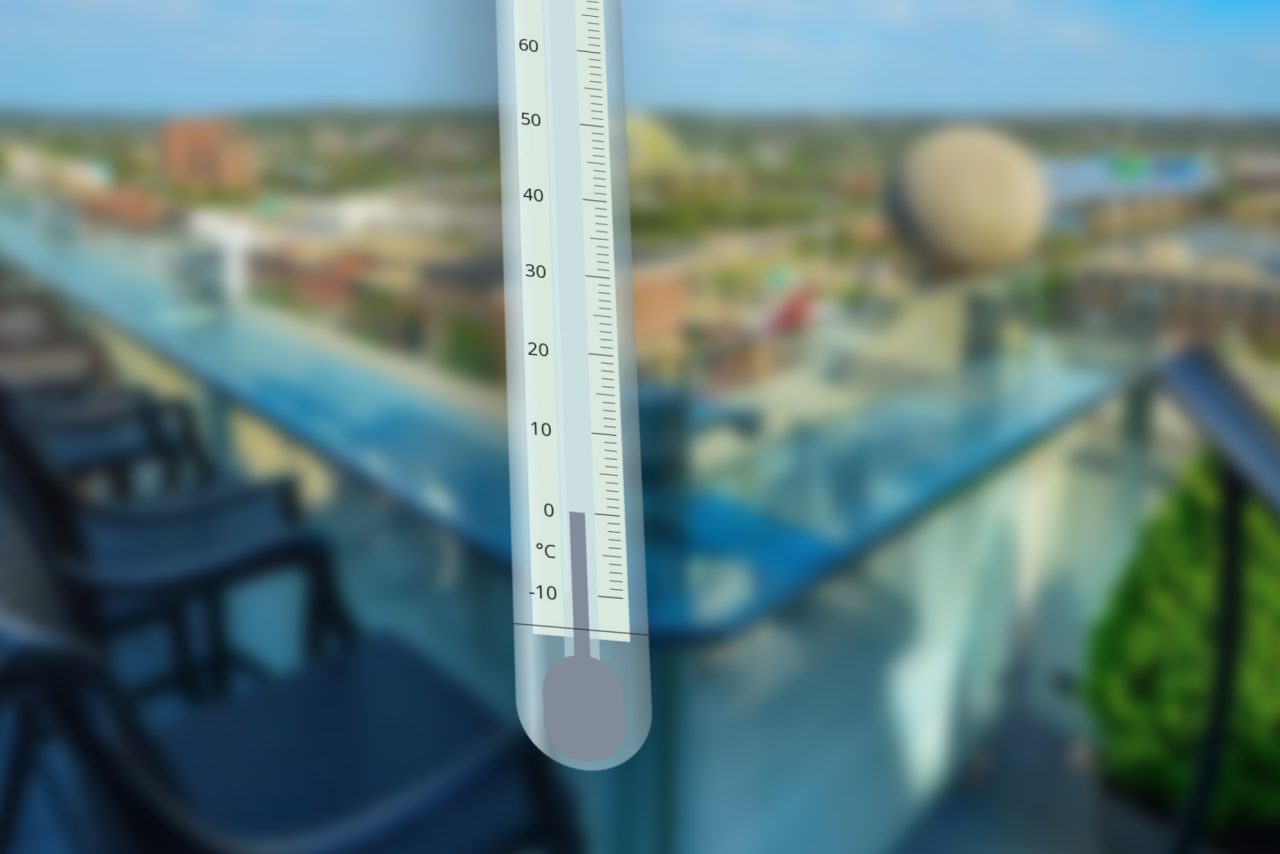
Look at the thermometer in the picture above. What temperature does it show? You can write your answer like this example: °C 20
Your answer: °C 0
